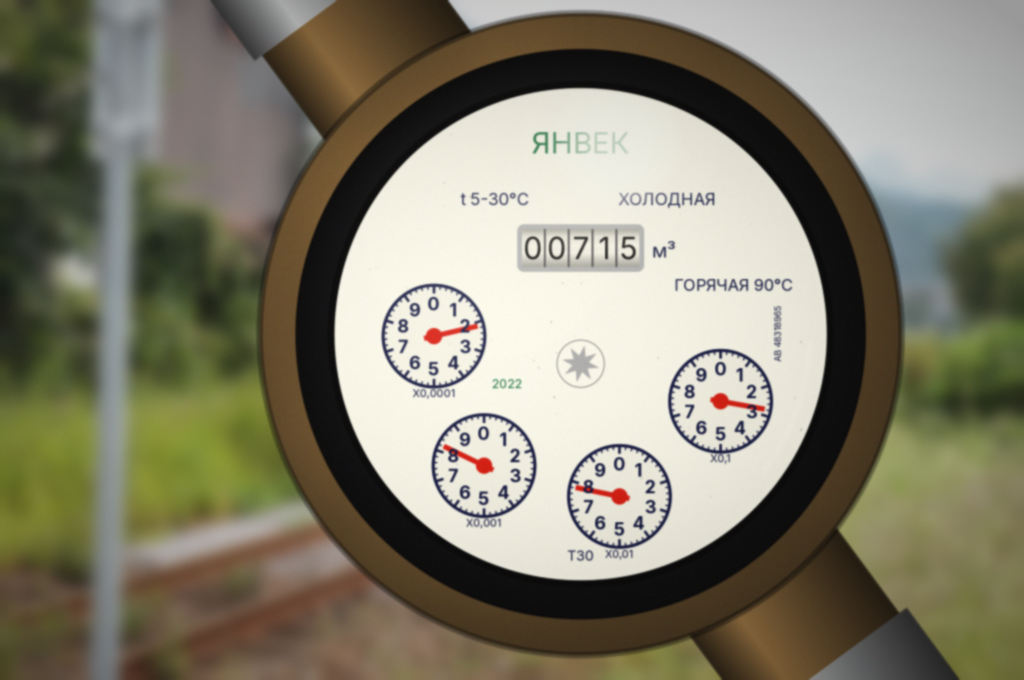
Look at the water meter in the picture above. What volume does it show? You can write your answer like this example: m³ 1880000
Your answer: m³ 715.2782
